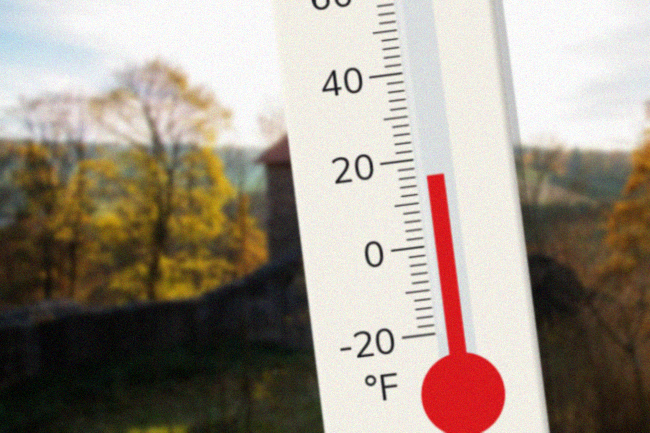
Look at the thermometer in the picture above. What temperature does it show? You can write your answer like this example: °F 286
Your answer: °F 16
